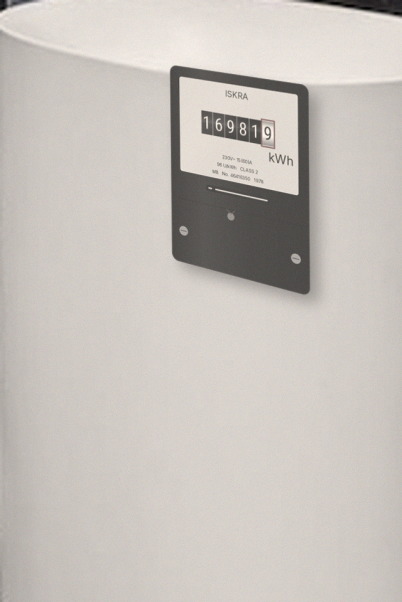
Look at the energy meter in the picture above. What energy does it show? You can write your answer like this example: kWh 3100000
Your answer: kWh 16981.9
